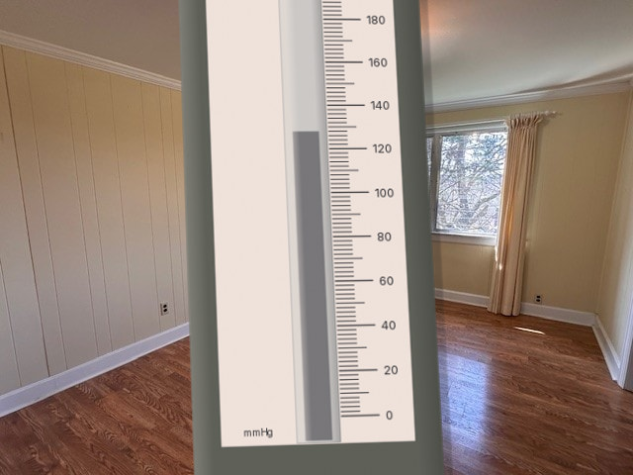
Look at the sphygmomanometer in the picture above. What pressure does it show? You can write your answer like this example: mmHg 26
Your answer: mmHg 128
